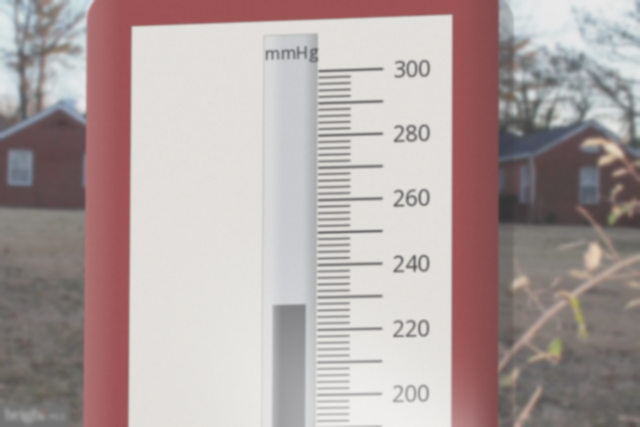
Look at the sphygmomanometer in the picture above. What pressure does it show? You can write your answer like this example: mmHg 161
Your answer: mmHg 228
